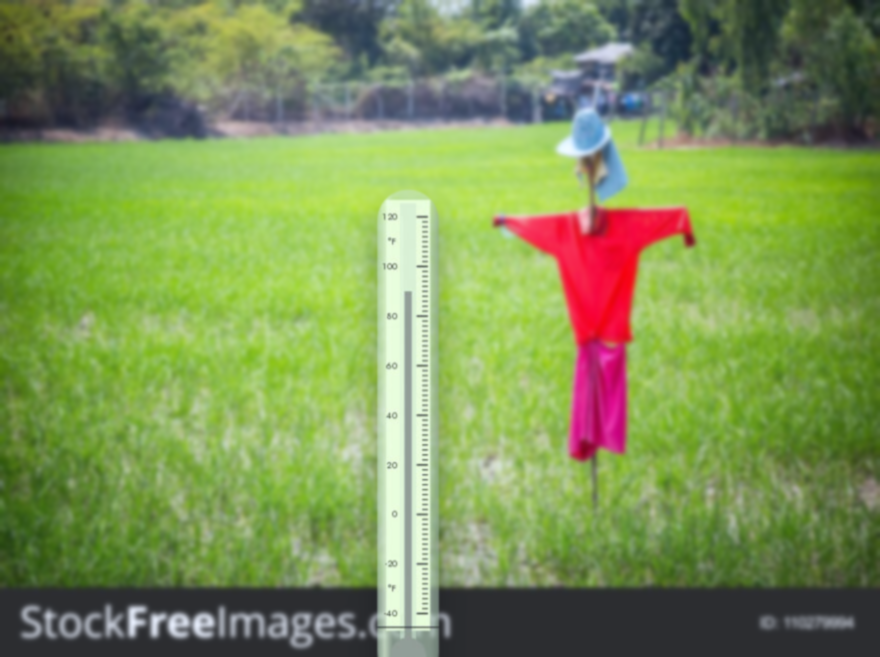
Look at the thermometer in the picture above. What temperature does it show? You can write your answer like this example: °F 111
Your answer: °F 90
